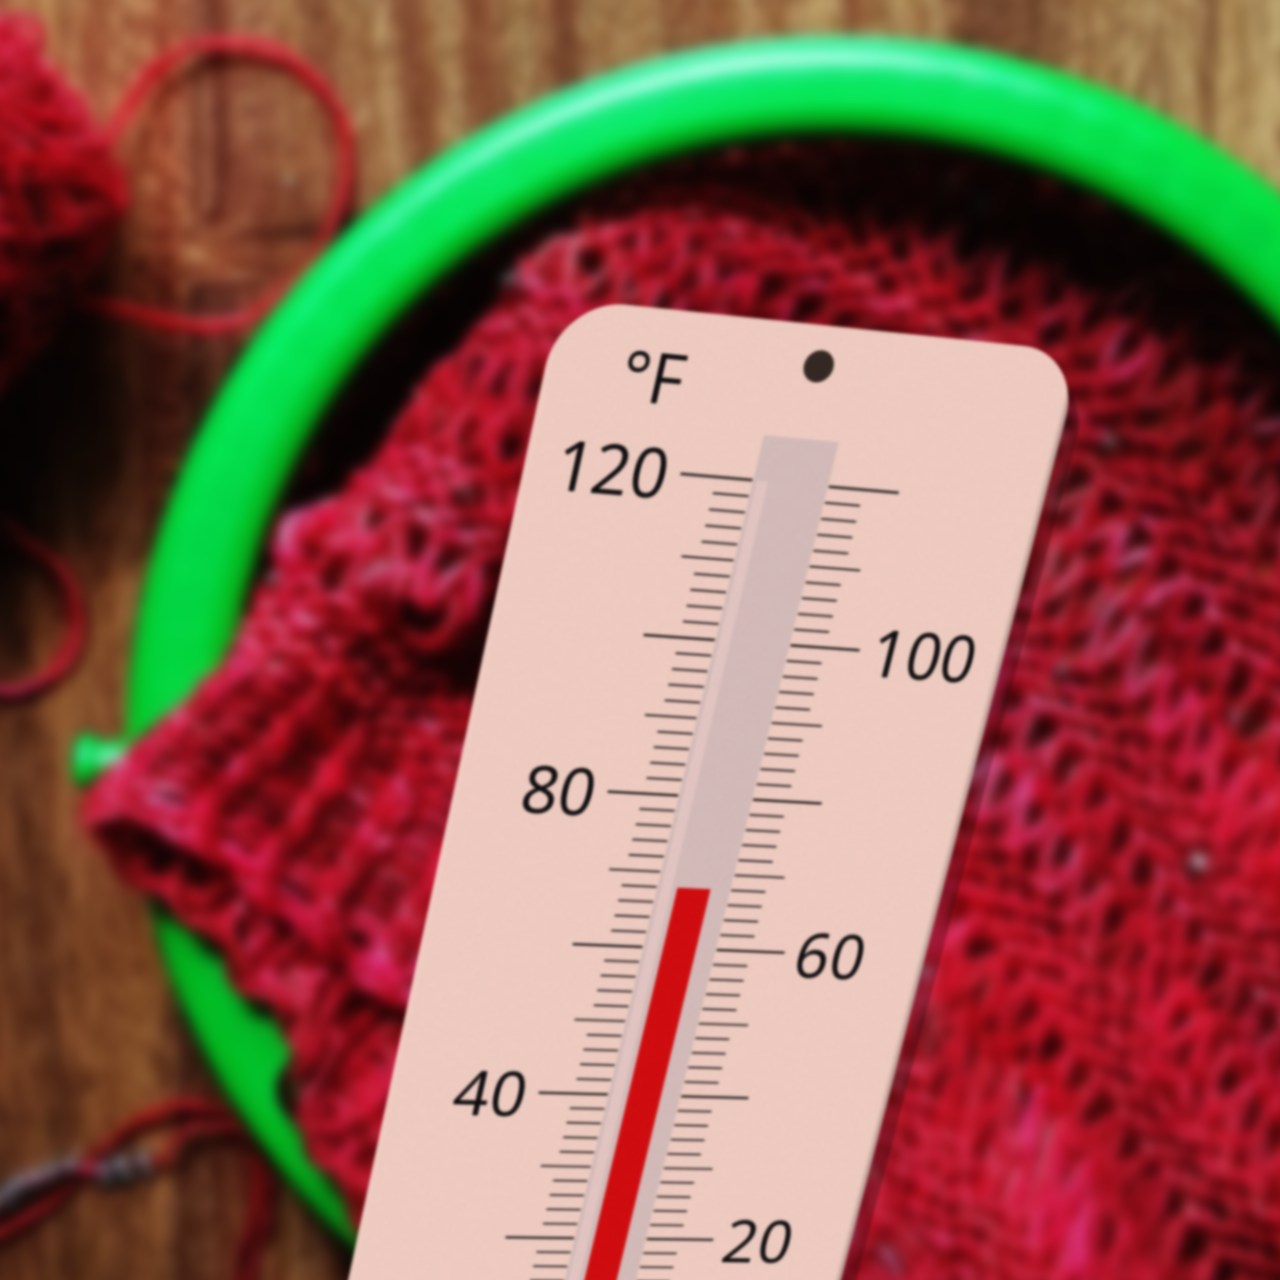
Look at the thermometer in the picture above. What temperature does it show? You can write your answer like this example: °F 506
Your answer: °F 68
